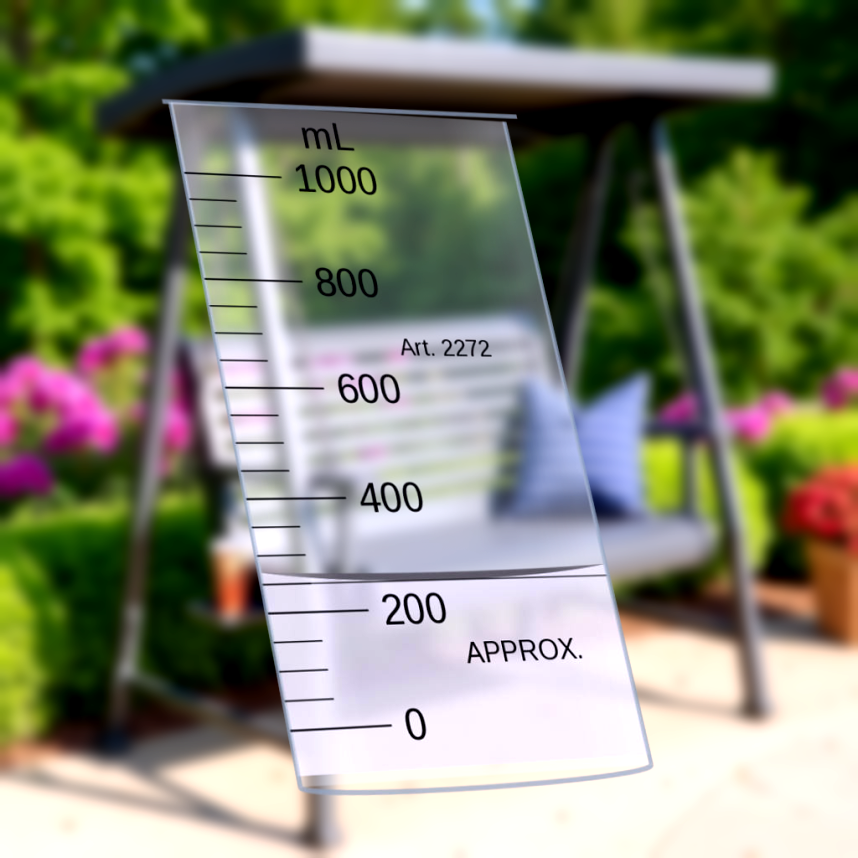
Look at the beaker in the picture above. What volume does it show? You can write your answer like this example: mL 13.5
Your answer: mL 250
